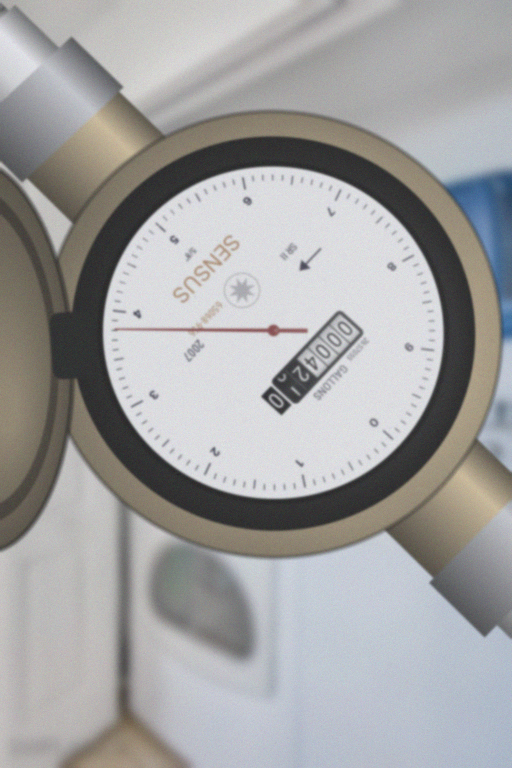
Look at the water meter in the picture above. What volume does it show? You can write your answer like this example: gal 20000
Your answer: gal 4213.8
